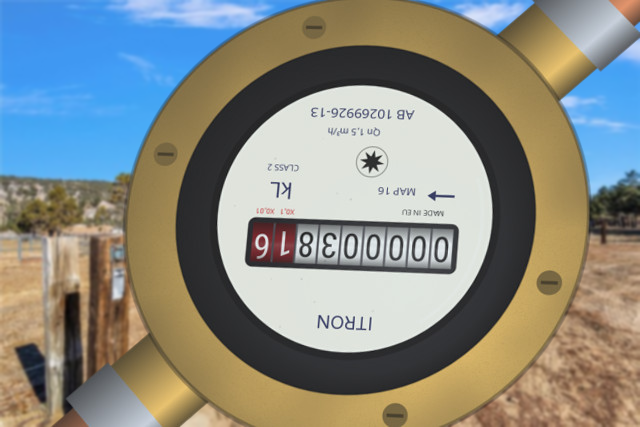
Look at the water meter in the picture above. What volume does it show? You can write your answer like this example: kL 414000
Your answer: kL 38.16
